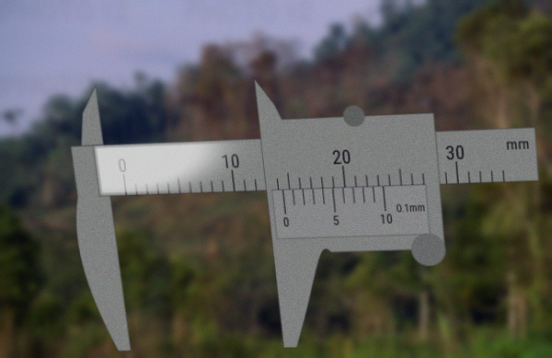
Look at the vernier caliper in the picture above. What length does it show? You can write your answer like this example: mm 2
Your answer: mm 14.4
